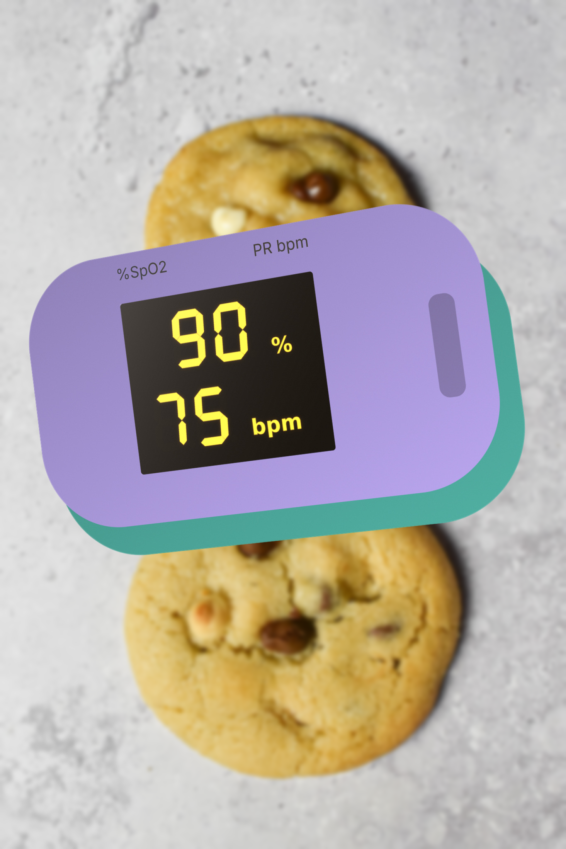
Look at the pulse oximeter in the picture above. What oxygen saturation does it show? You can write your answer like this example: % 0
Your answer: % 90
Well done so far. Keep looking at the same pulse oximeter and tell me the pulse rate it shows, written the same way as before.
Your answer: bpm 75
